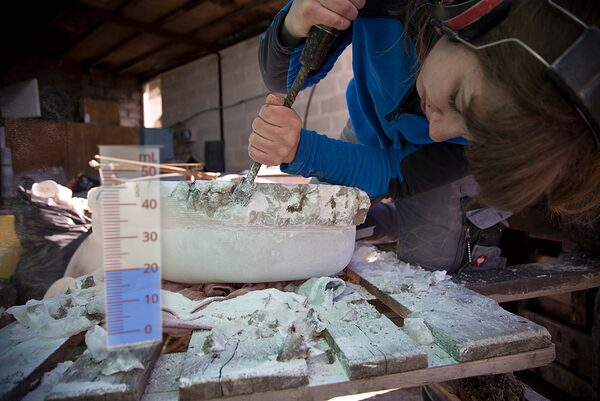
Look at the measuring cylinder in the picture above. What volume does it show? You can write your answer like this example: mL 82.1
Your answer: mL 20
